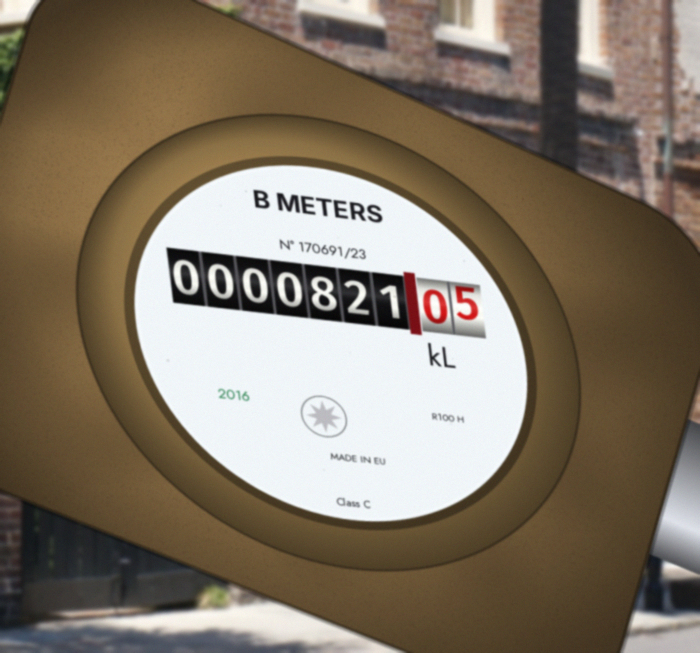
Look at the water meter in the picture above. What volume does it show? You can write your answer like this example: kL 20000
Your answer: kL 821.05
